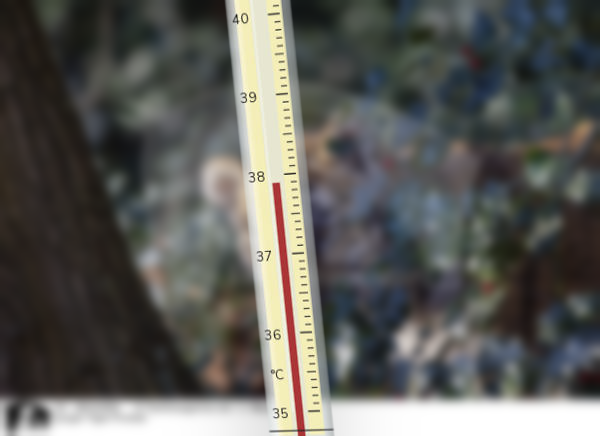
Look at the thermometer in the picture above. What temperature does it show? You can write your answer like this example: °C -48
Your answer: °C 37.9
